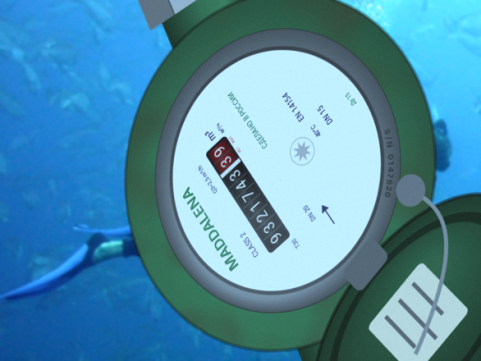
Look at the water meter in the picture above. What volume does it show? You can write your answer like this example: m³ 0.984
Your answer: m³ 9321743.39
